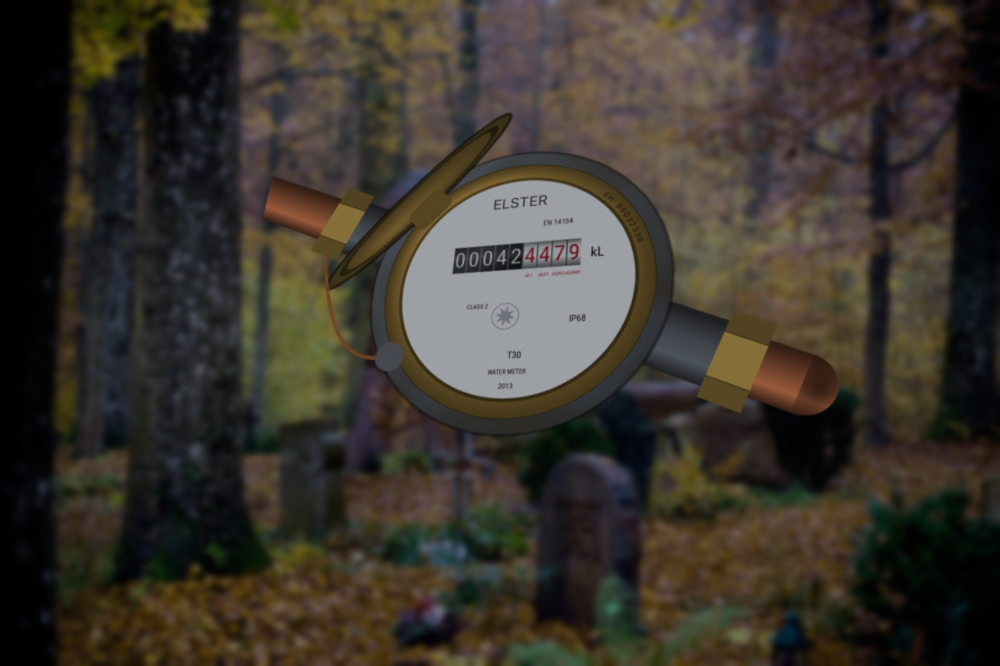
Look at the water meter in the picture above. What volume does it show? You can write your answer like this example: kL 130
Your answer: kL 42.4479
